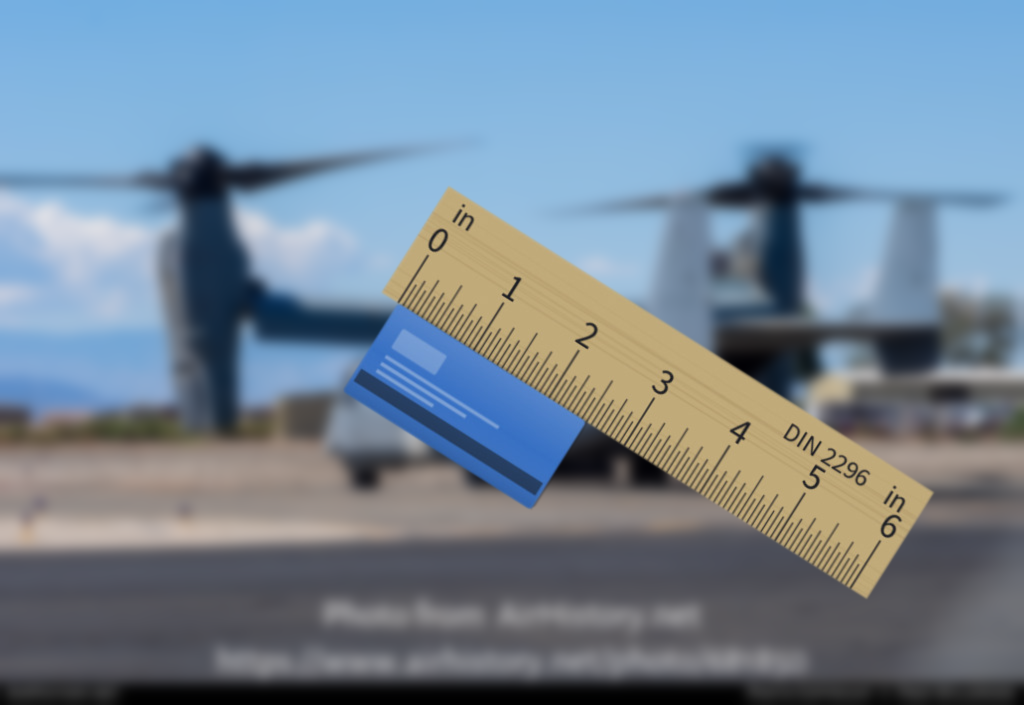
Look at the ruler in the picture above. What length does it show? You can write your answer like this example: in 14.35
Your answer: in 2.5
